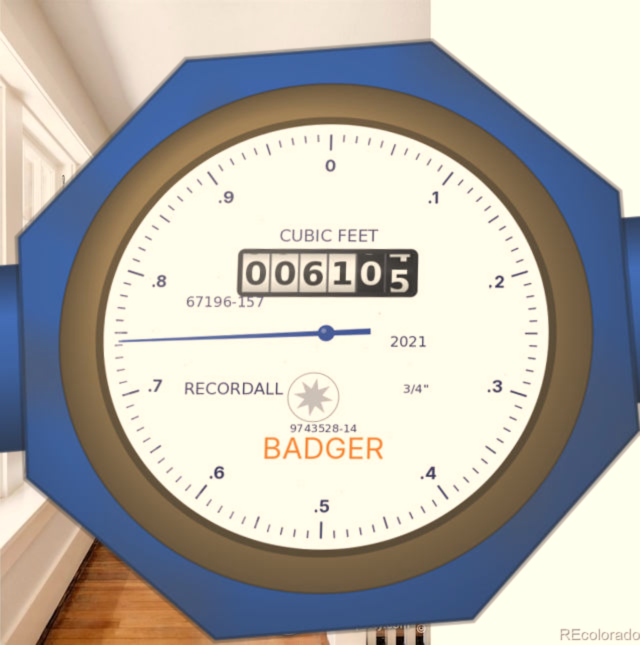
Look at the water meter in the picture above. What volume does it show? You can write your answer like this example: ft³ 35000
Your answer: ft³ 6104.74
